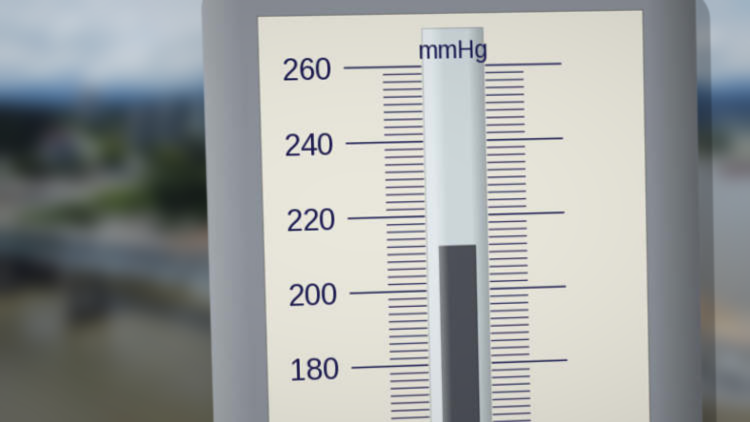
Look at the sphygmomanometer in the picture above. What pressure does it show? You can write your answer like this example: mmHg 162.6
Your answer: mmHg 212
